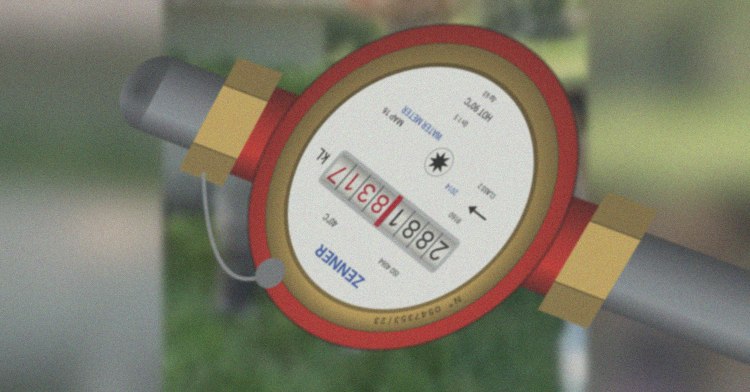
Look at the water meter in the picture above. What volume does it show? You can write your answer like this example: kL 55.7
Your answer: kL 2881.8317
